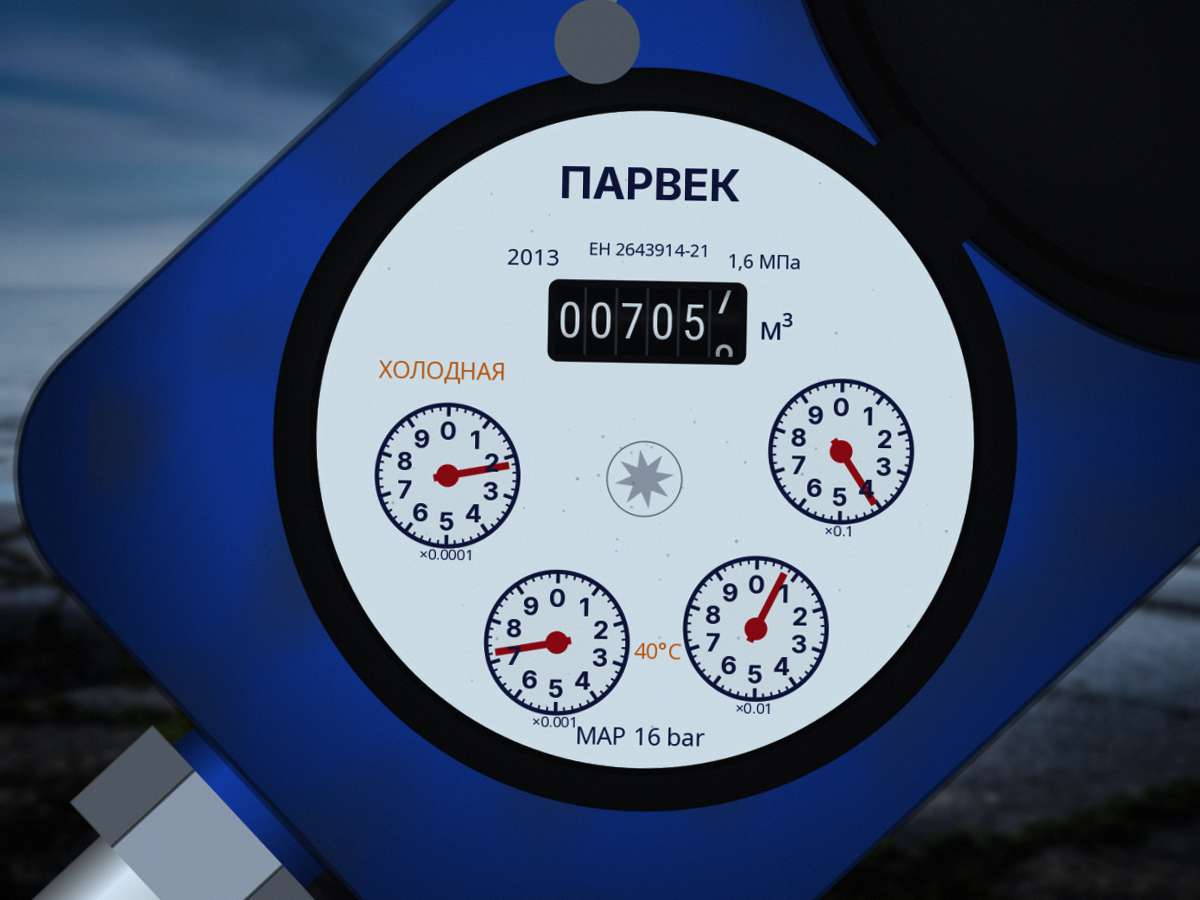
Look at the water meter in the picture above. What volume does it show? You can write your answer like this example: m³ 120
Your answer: m³ 7057.4072
